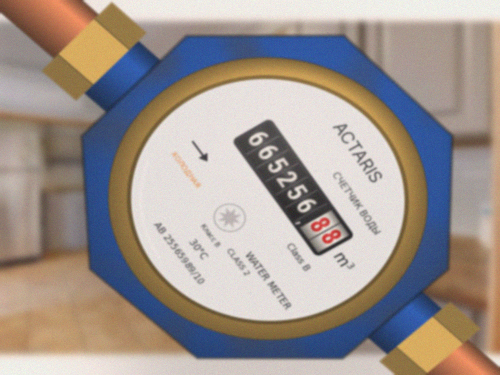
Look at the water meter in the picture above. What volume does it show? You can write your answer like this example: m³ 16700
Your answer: m³ 665256.88
